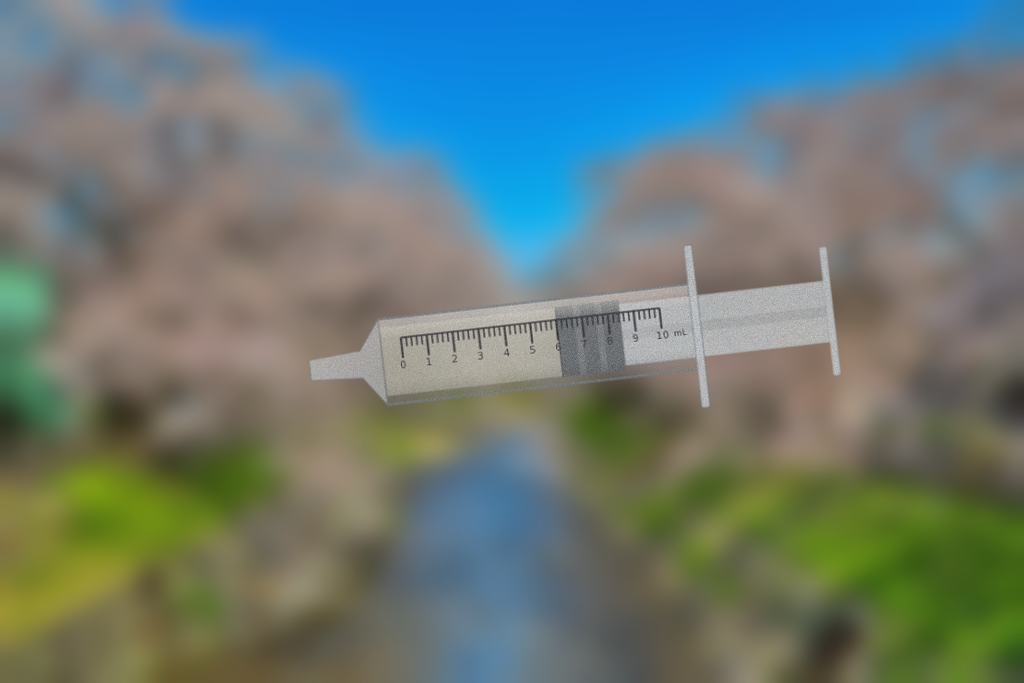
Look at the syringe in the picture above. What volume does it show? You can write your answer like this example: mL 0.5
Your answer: mL 6
